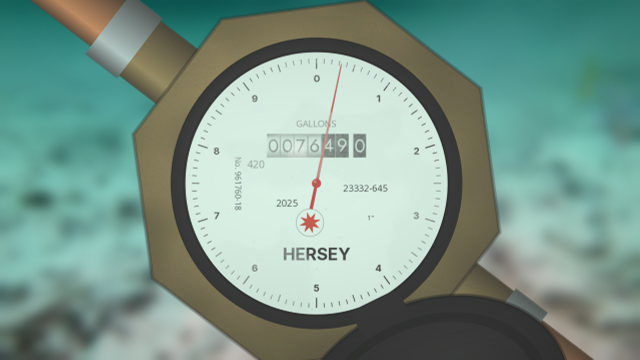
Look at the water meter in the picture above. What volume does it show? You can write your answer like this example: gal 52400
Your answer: gal 76490.3
